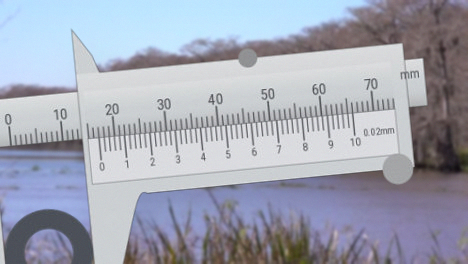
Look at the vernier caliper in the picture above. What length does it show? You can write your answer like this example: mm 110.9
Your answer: mm 17.0
